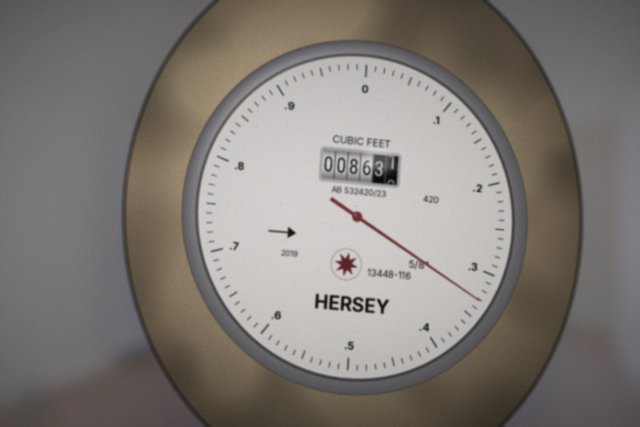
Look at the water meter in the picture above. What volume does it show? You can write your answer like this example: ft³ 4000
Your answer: ft³ 8631.33
